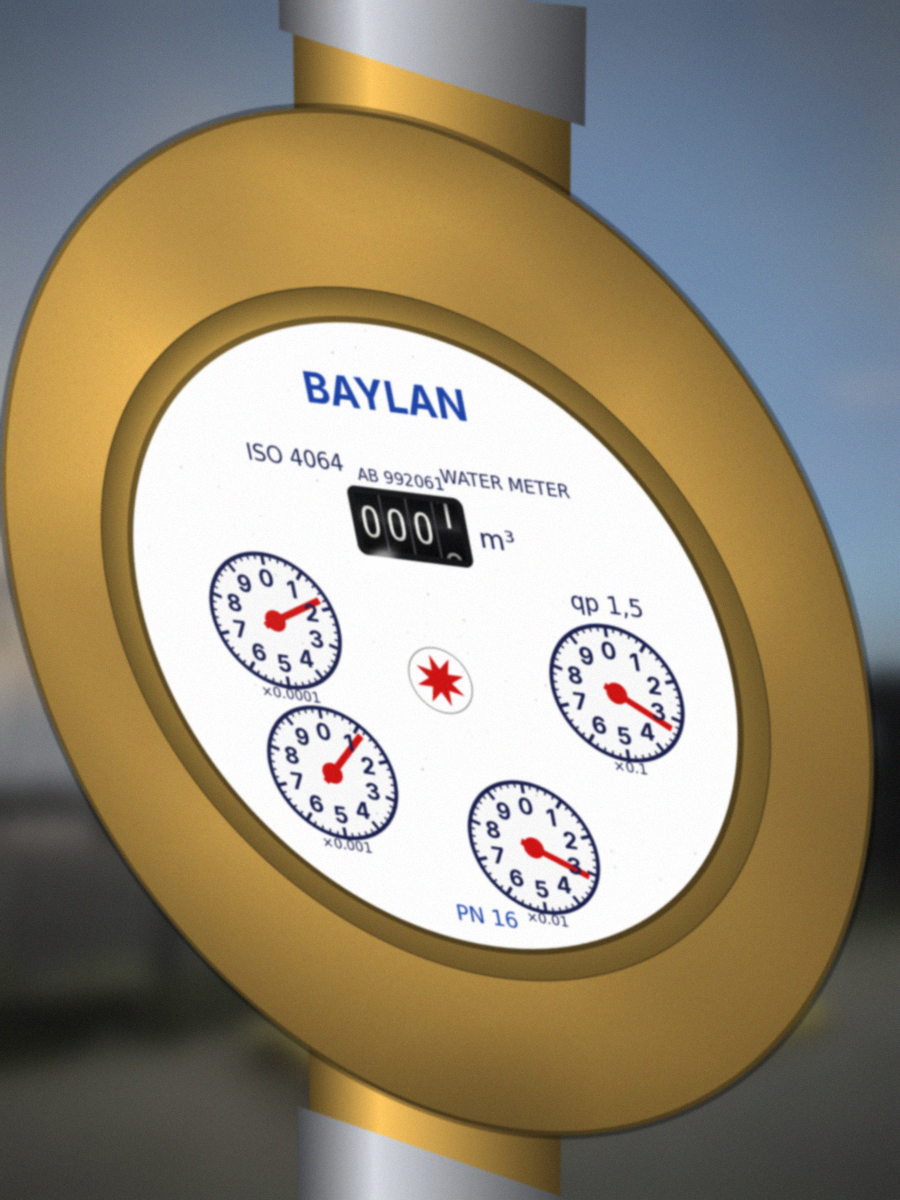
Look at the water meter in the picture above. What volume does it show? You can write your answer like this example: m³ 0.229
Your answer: m³ 1.3311
